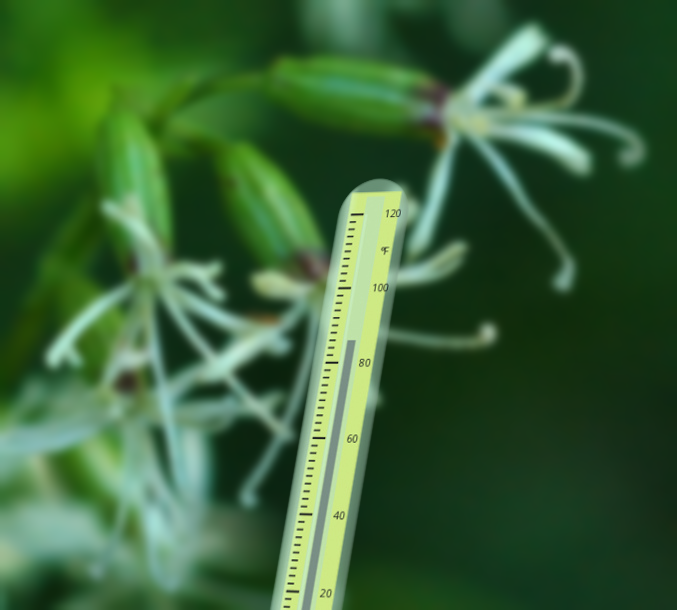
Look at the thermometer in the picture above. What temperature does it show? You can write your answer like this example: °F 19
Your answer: °F 86
